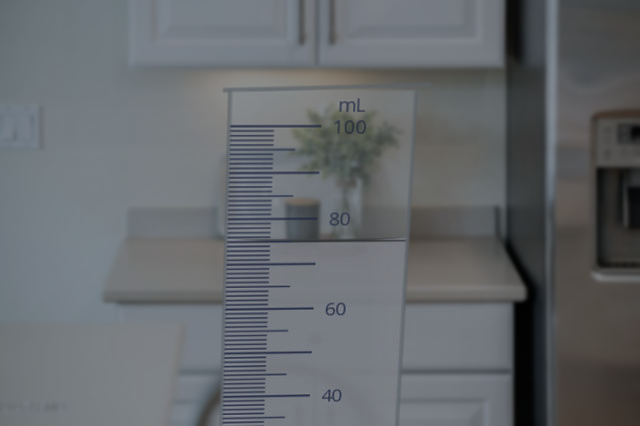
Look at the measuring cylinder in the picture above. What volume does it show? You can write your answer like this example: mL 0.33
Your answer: mL 75
